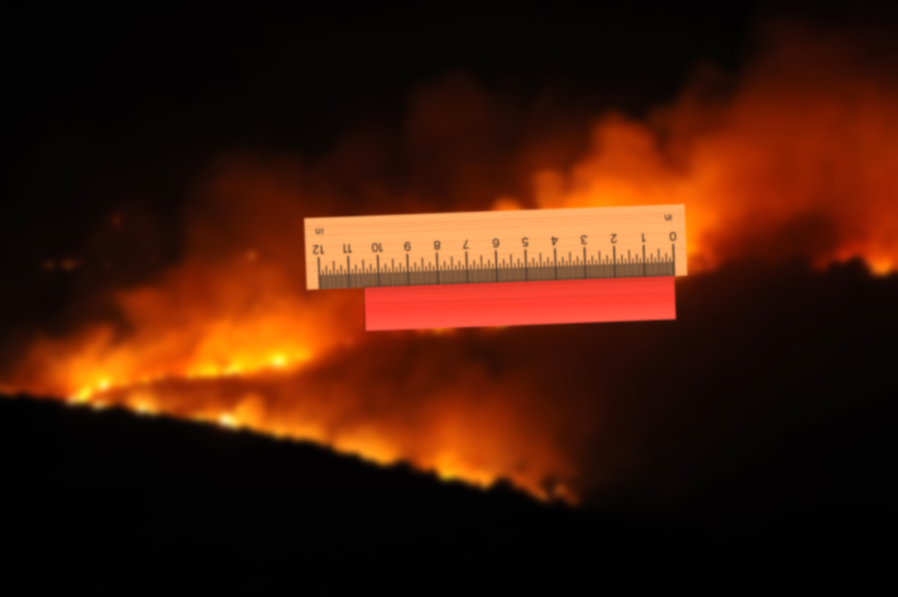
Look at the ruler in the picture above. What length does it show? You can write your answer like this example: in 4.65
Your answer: in 10.5
